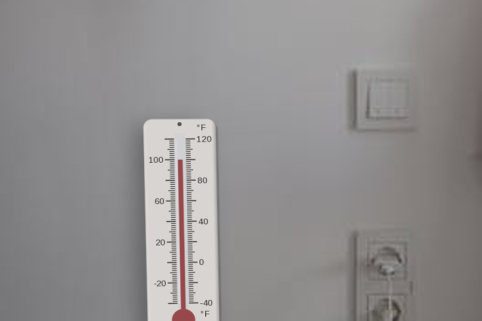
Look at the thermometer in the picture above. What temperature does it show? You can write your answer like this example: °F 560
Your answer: °F 100
